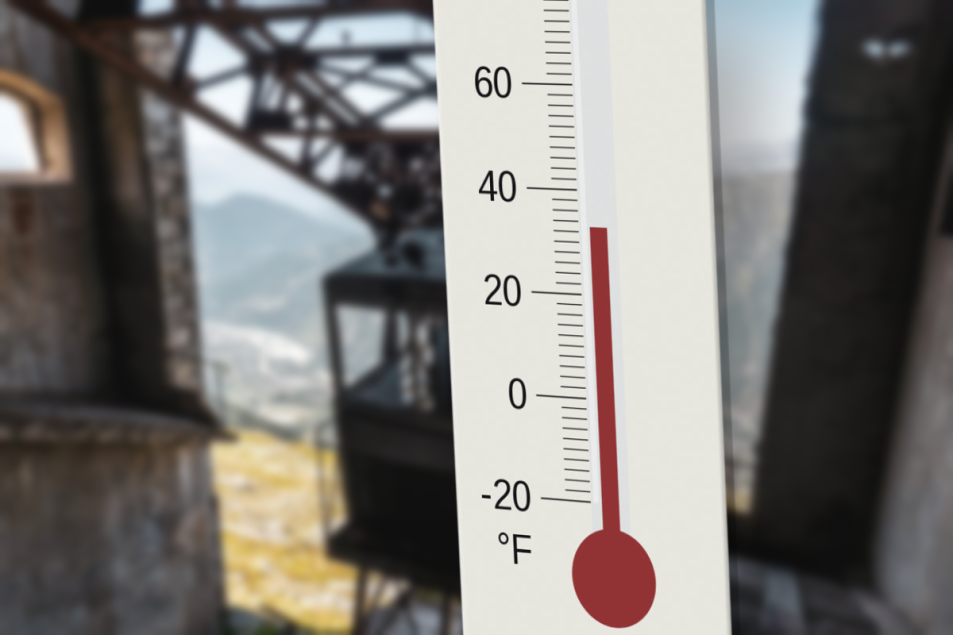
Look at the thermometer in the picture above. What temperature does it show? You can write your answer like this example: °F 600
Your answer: °F 33
